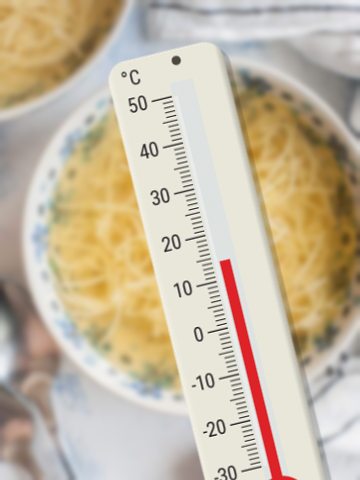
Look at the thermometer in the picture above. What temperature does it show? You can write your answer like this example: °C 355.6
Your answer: °C 14
